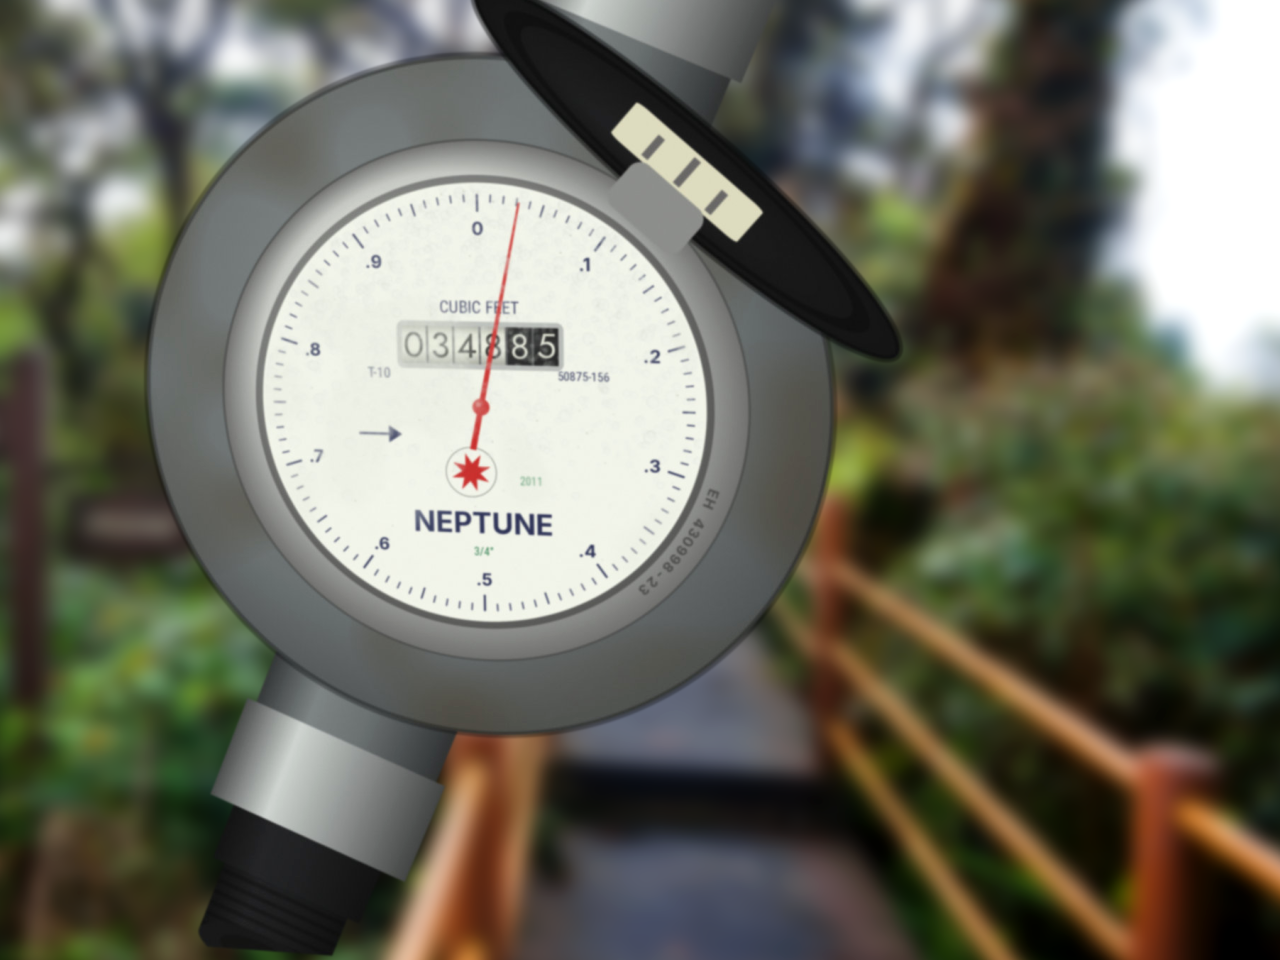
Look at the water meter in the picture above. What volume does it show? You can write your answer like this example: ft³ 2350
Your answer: ft³ 34885.03
